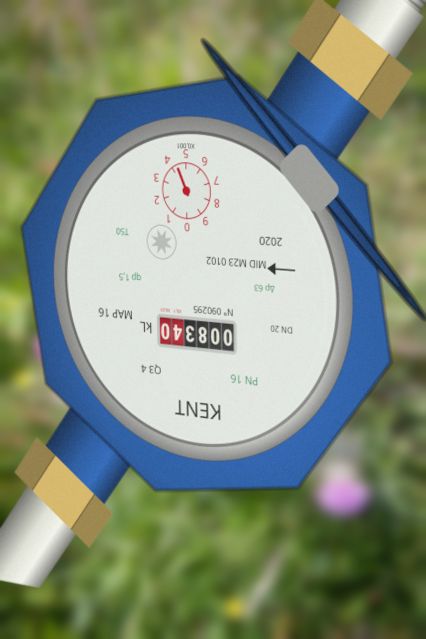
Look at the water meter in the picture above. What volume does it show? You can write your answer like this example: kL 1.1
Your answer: kL 83.404
